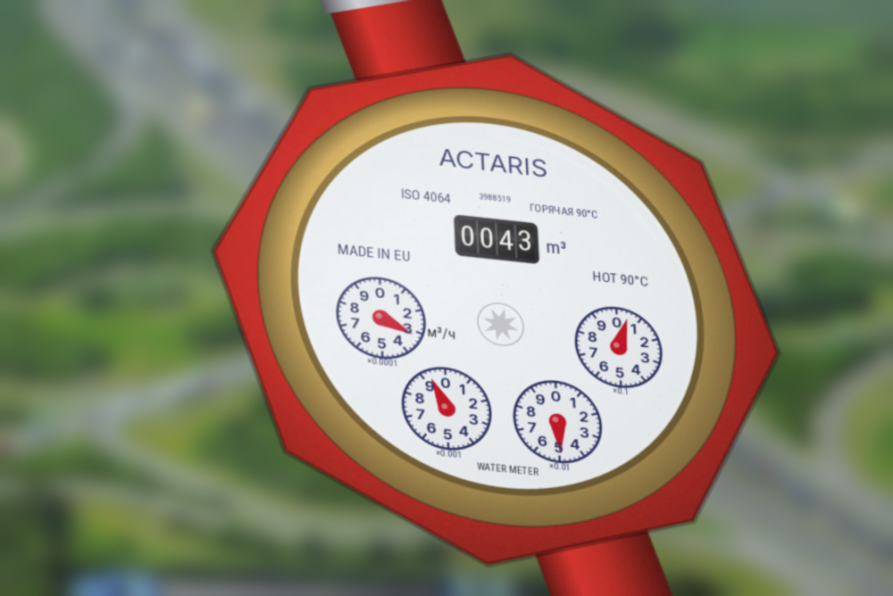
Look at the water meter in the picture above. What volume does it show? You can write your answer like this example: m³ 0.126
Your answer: m³ 43.0493
